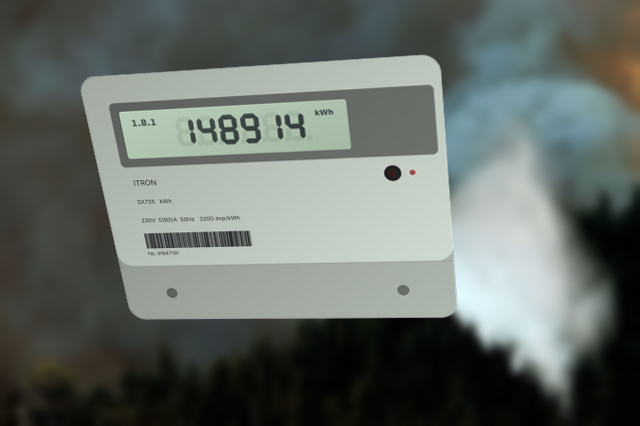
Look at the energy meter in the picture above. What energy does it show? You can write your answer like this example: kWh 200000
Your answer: kWh 148914
